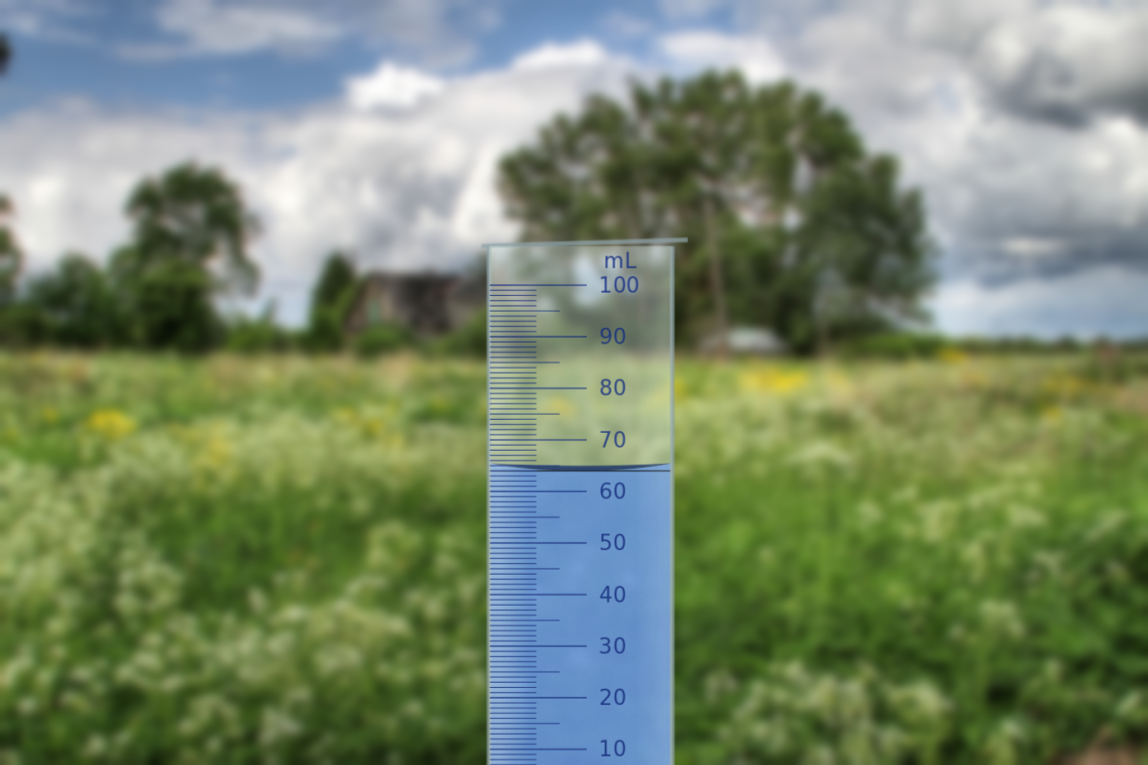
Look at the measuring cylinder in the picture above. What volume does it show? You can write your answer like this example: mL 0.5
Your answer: mL 64
